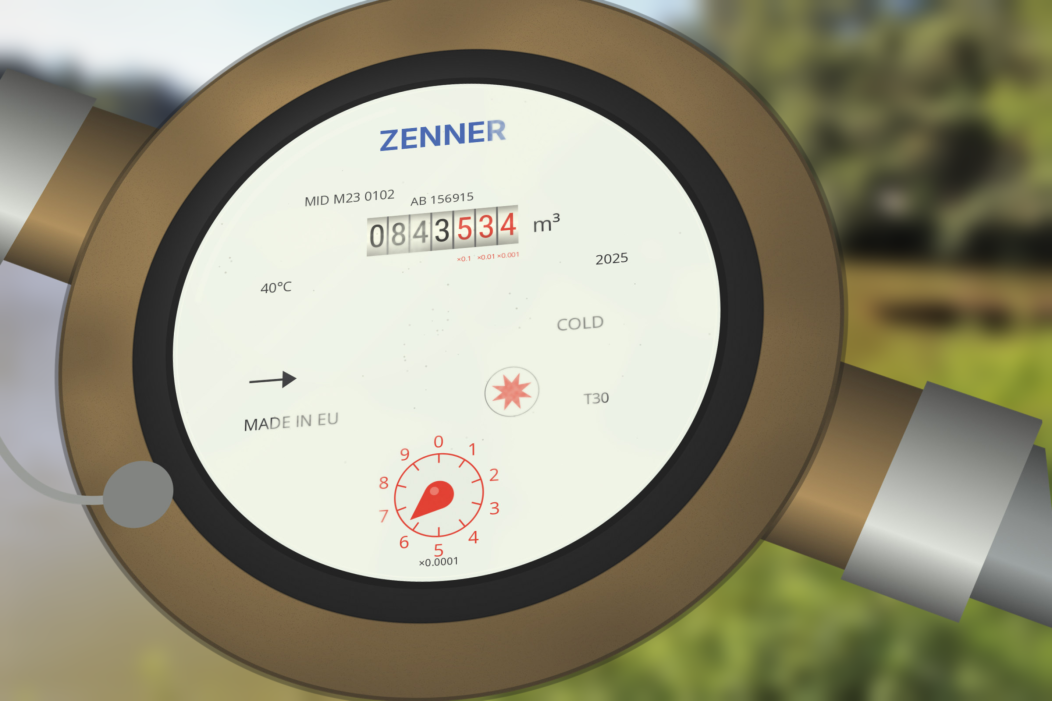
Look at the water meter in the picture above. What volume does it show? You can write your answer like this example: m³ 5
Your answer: m³ 843.5346
